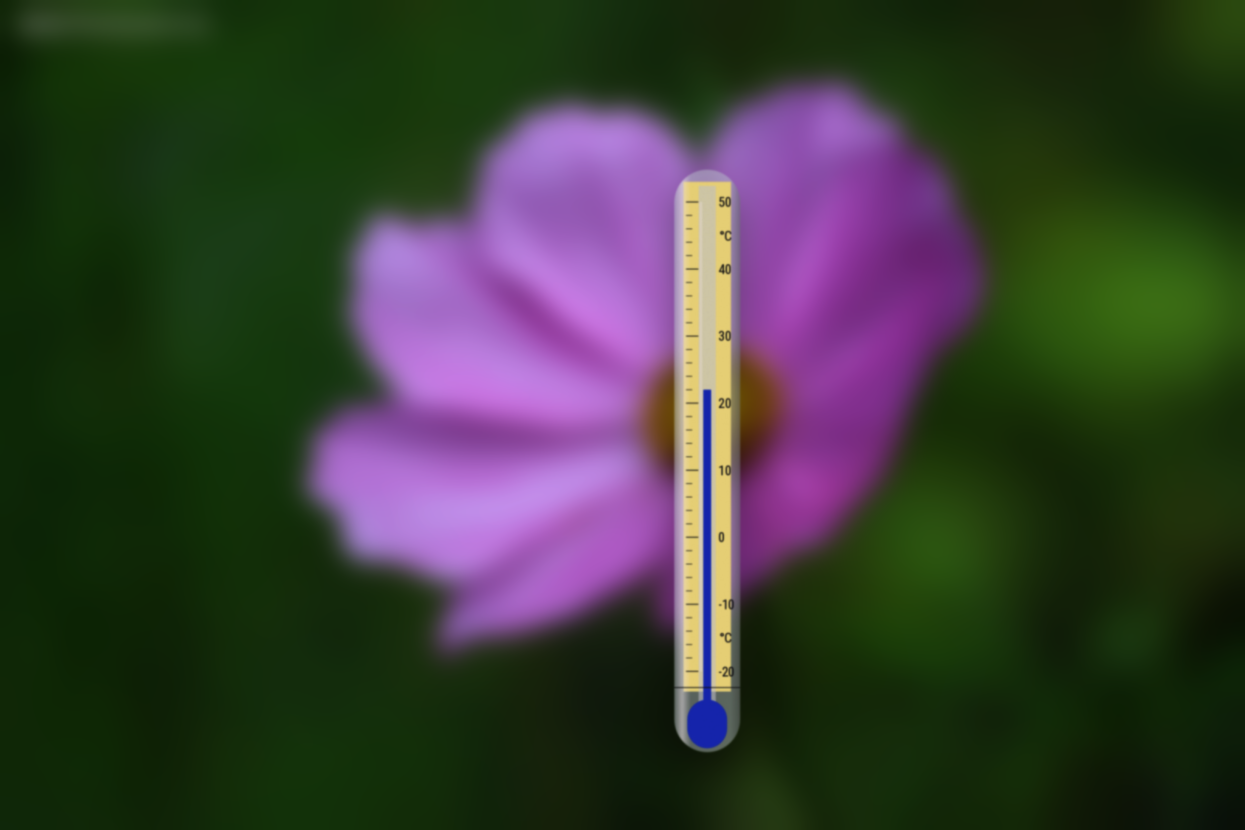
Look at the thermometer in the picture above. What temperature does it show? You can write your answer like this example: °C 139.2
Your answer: °C 22
